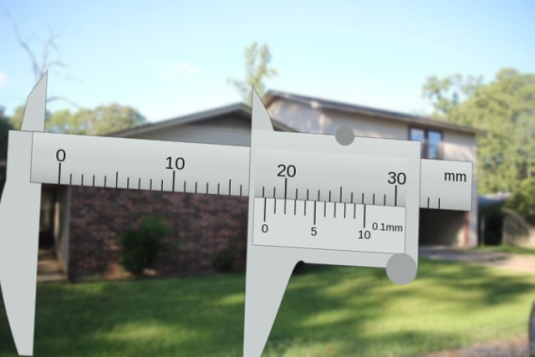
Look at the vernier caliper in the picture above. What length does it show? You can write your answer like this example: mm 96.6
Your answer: mm 18.2
